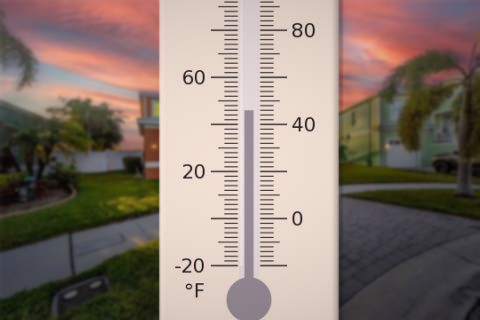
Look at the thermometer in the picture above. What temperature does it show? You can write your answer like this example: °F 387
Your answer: °F 46
